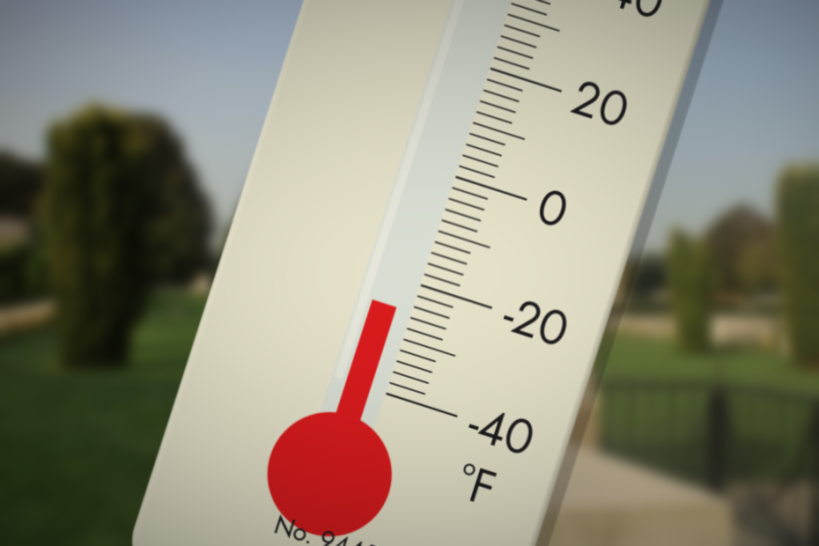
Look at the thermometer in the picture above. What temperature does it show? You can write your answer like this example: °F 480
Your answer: °F -25
